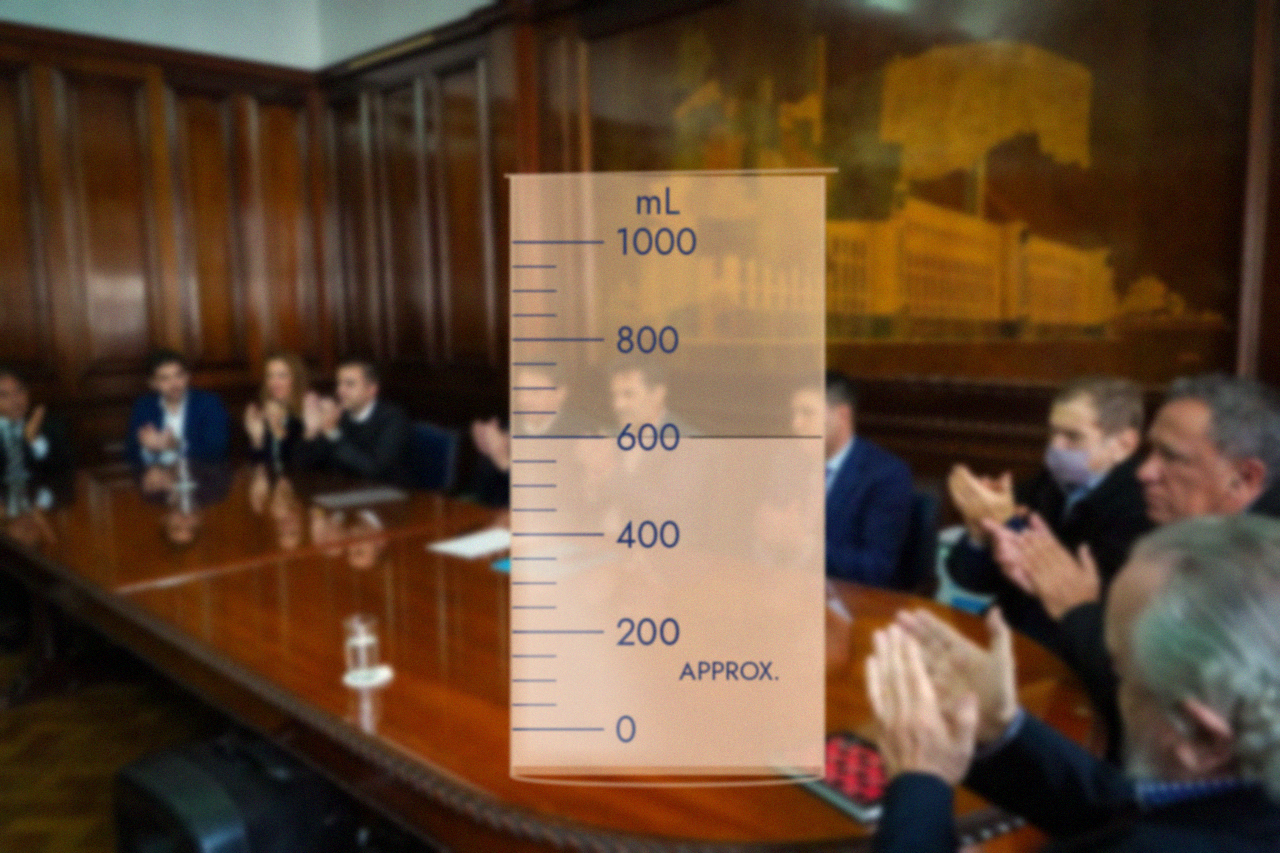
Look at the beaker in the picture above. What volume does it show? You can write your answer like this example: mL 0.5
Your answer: mL 600
